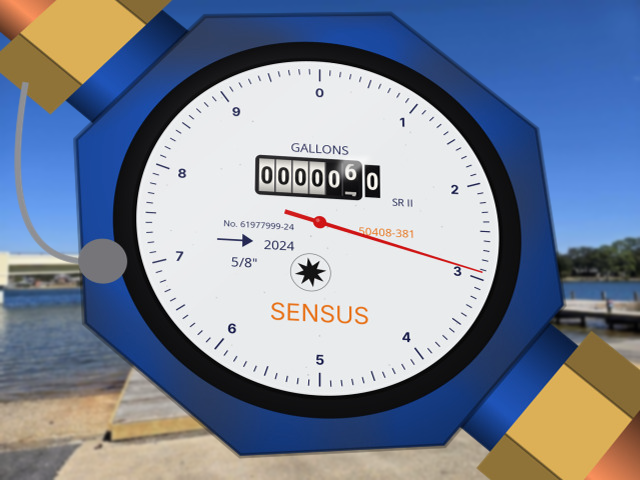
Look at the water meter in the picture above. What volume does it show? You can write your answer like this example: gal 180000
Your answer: gal 62.9
